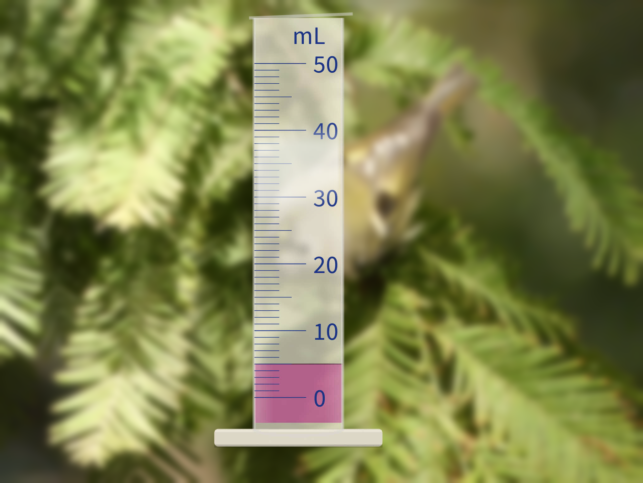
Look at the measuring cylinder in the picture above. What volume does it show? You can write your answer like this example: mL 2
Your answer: mL 5
